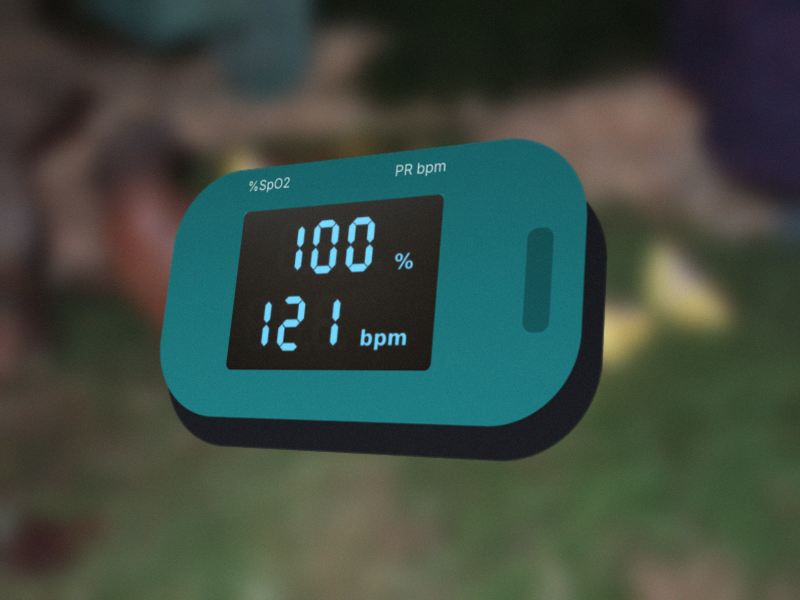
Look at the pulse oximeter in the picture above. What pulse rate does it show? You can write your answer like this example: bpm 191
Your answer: bpm 121
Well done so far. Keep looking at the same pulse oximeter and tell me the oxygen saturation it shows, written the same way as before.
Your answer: % 100
